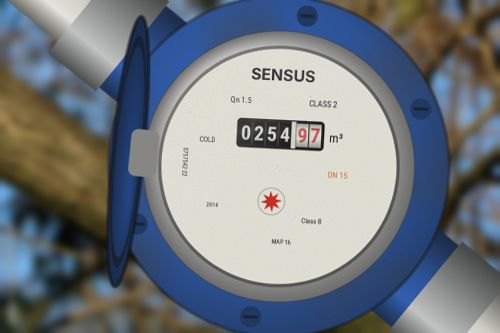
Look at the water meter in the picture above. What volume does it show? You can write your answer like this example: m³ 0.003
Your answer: m³ 254.97
